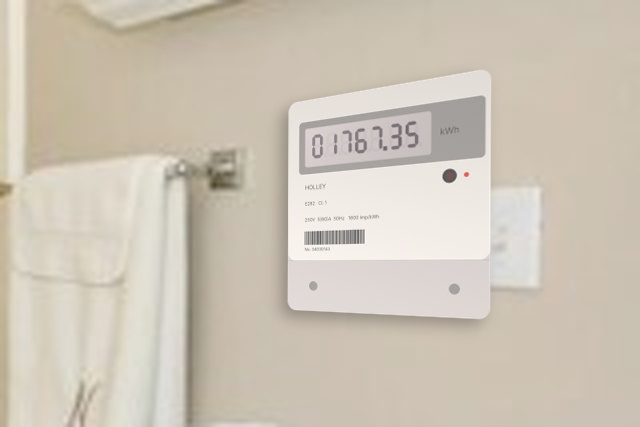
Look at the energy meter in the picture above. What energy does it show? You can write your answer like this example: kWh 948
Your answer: kWh 1767.35
